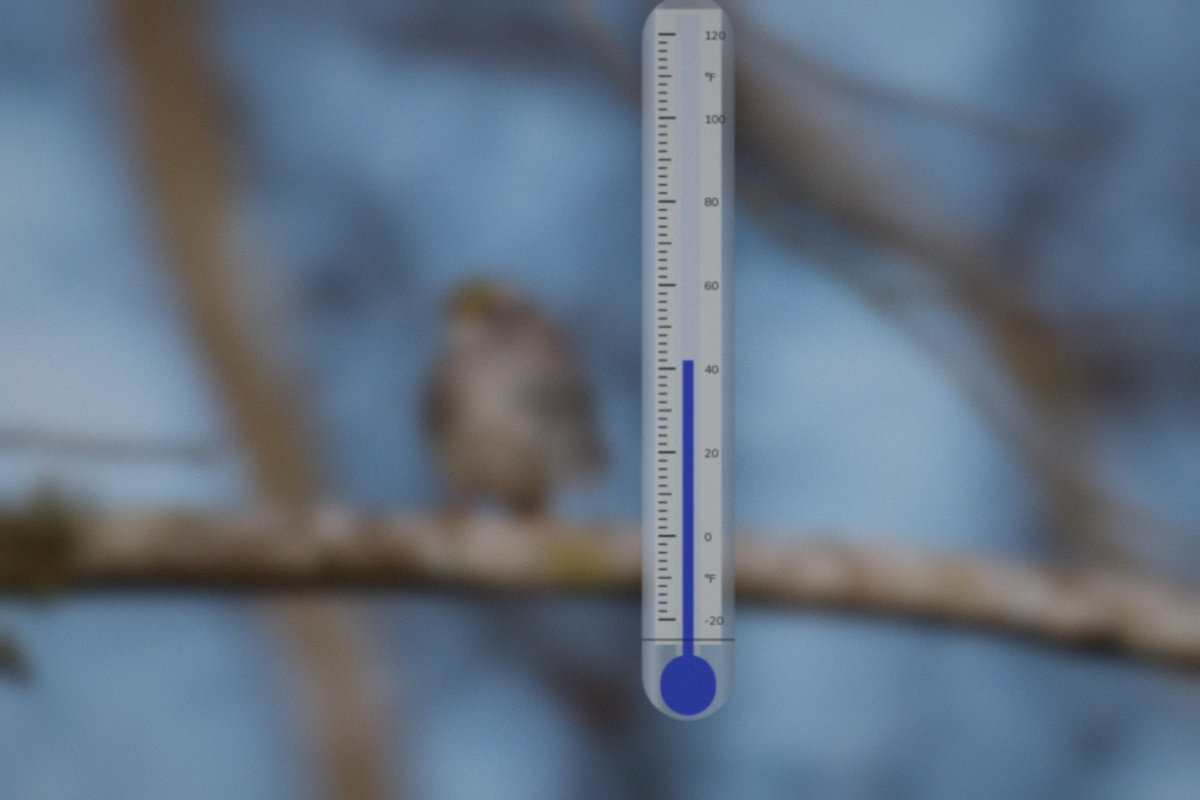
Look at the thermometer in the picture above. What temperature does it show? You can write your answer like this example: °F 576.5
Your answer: °F 42
